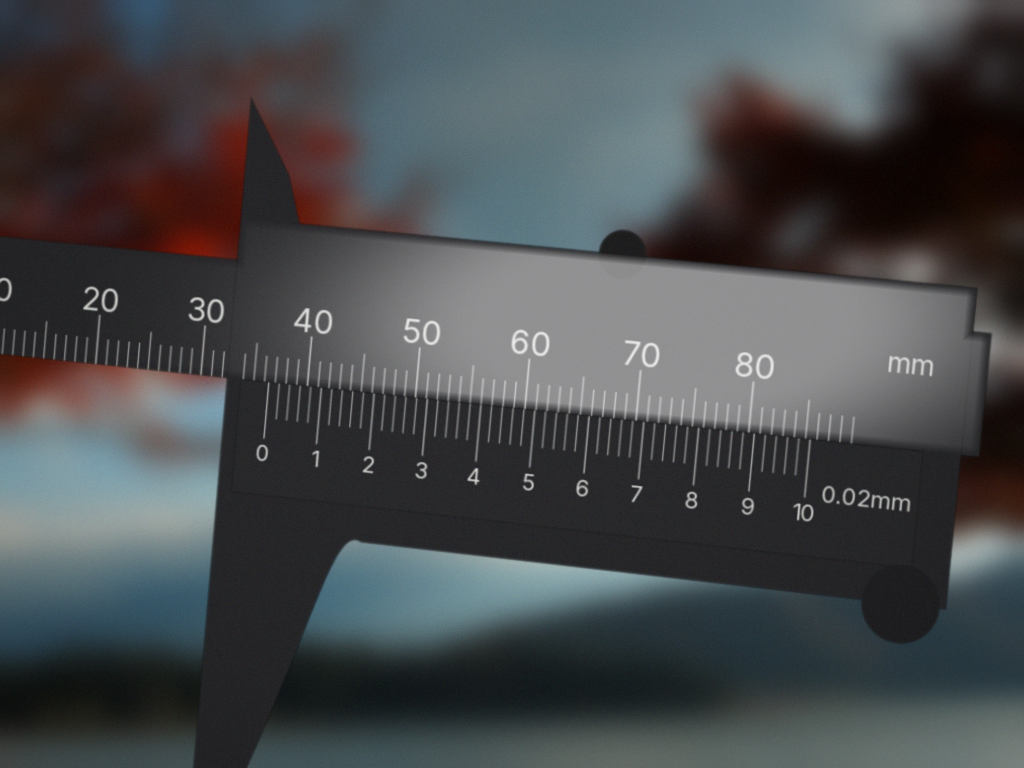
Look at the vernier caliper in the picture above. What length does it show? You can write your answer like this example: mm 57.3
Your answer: mm 36.4
